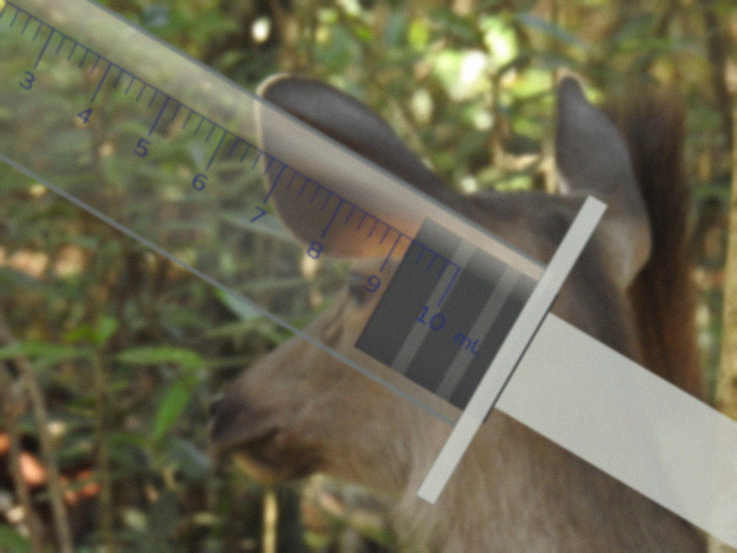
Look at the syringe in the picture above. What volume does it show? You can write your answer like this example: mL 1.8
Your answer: mL 9.2
